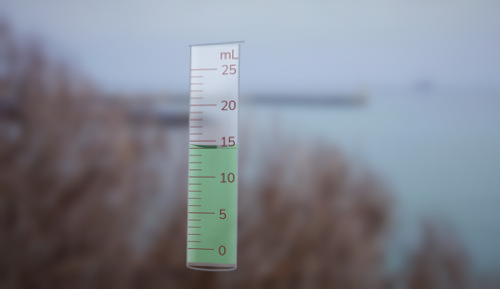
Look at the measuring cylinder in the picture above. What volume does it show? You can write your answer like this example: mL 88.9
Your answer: mL 14
